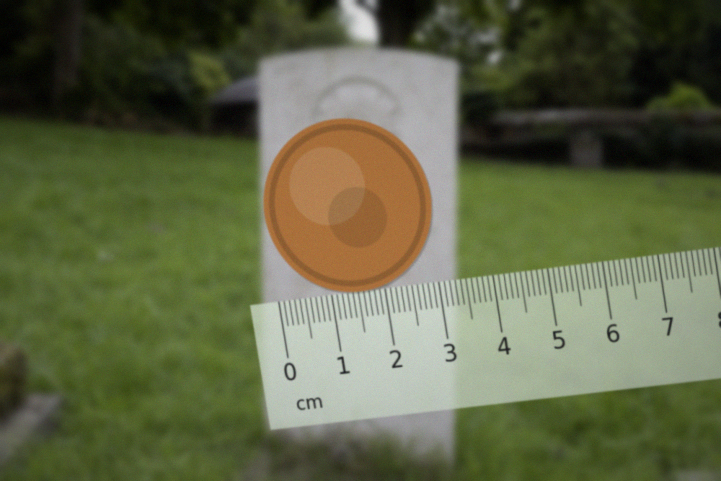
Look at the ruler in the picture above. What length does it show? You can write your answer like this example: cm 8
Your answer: cm 3.1
